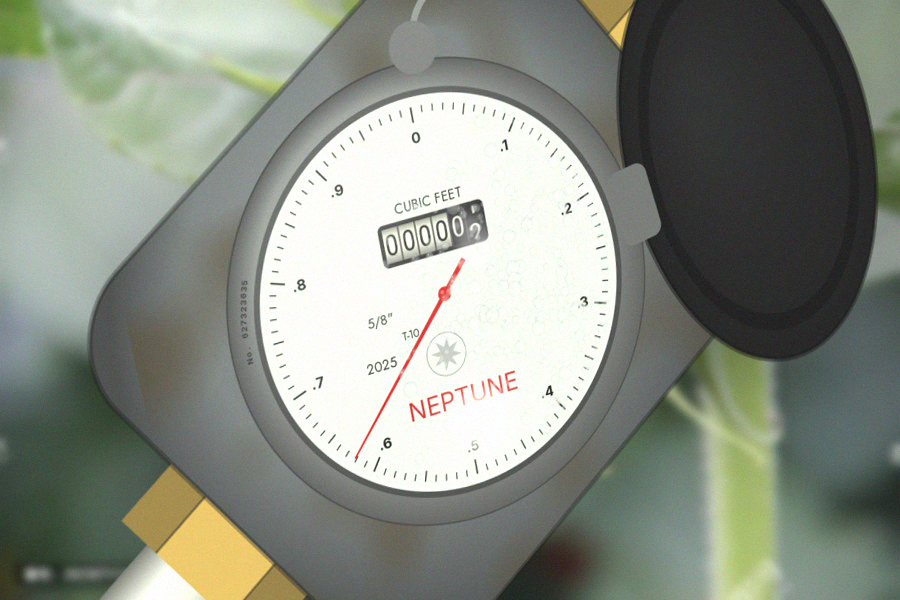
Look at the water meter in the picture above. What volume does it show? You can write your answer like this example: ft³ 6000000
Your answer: ft³ 1.62
